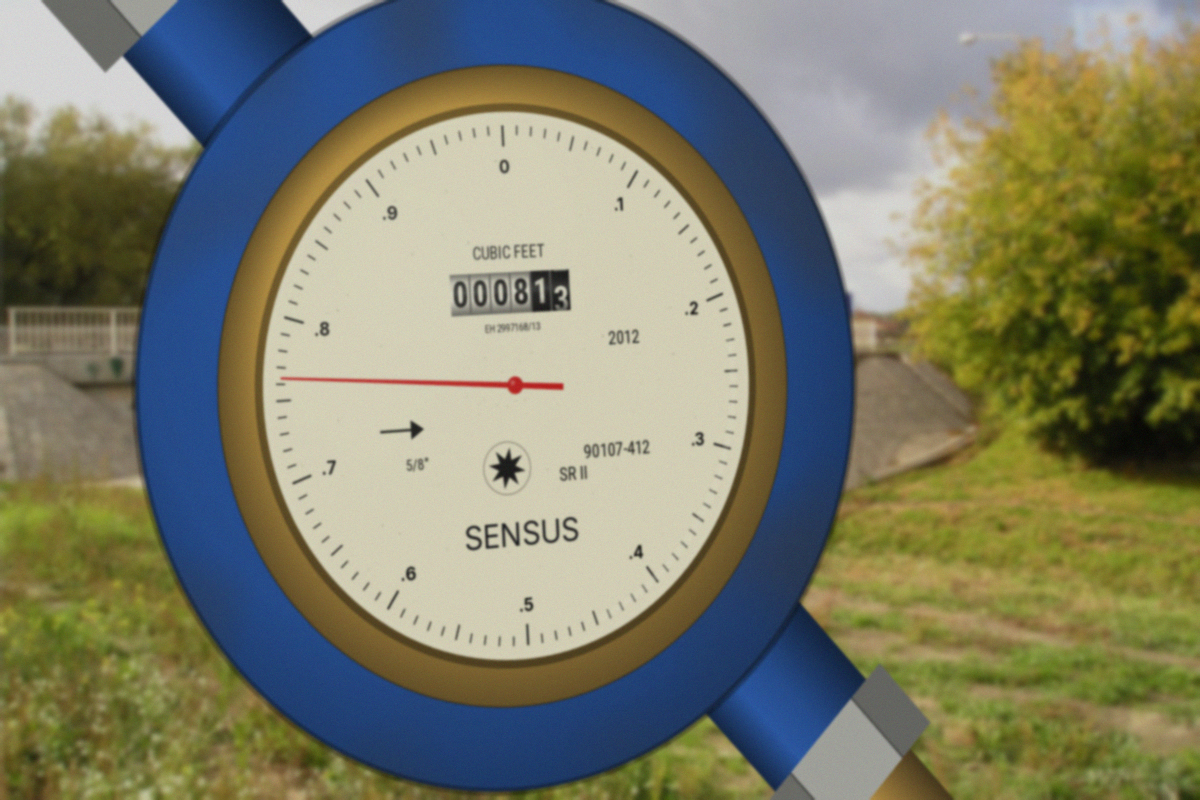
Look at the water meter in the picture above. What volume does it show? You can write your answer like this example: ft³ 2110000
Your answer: ft³ 812.76
